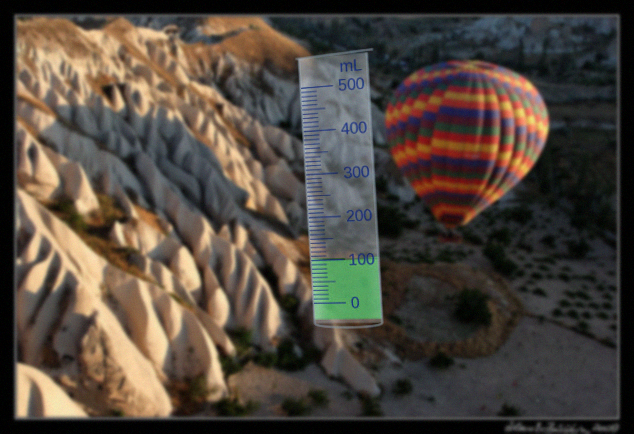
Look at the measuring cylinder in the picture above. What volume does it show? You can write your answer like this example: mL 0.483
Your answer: mL 100
